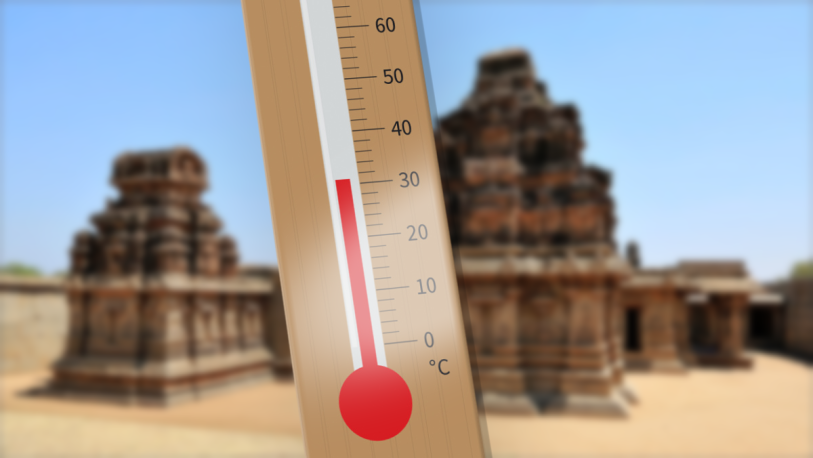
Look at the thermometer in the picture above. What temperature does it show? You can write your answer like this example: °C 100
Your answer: °C 31
